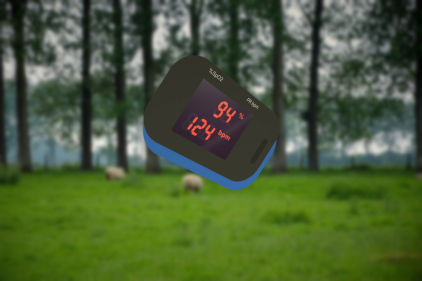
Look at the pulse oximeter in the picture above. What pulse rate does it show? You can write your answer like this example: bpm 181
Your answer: bpm 124
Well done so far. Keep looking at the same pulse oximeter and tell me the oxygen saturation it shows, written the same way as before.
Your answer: % 94
